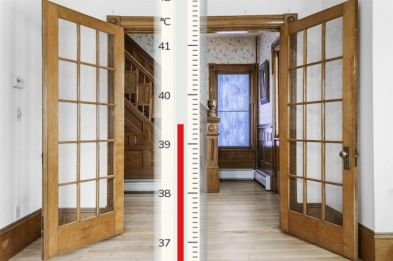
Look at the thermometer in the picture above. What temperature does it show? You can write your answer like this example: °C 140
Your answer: °C 39.4
